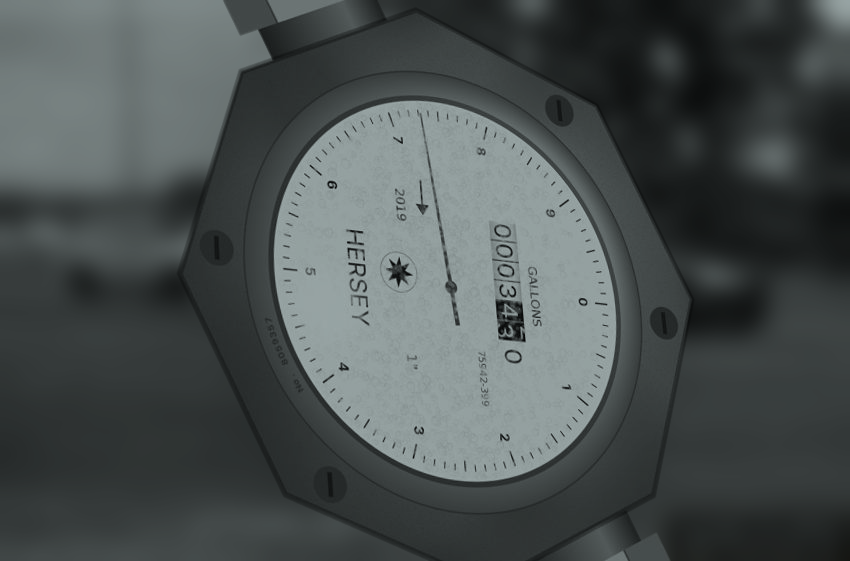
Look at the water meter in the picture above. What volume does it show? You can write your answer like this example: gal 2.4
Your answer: gal 3427.3
